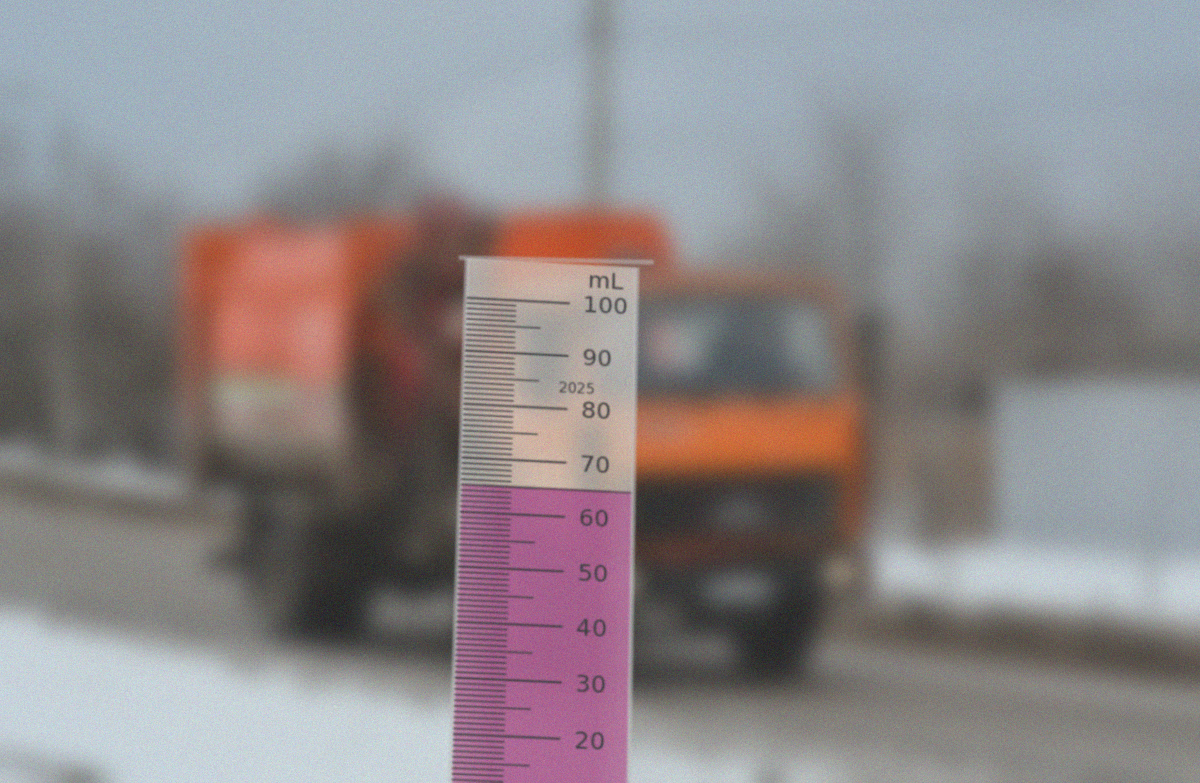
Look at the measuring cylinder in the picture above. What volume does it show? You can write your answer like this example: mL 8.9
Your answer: mL 65
